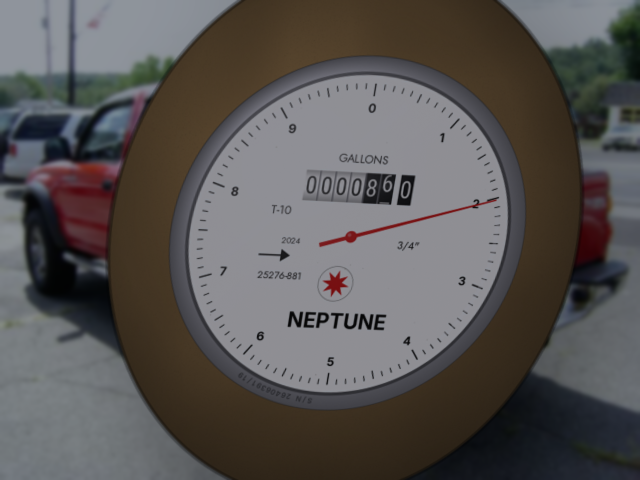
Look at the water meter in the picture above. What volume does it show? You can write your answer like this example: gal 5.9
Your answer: gal 862.0
